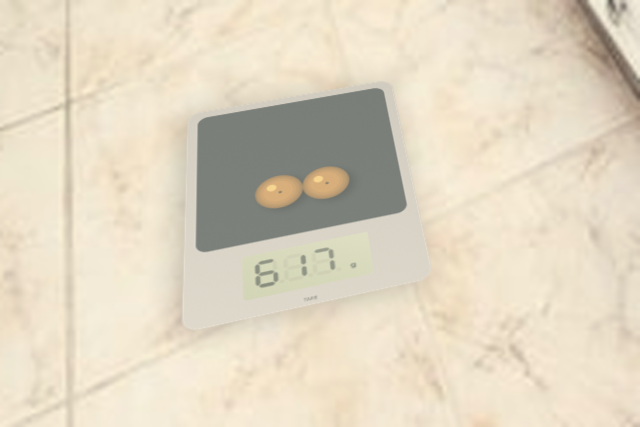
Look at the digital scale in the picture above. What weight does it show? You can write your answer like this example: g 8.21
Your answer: g 617
